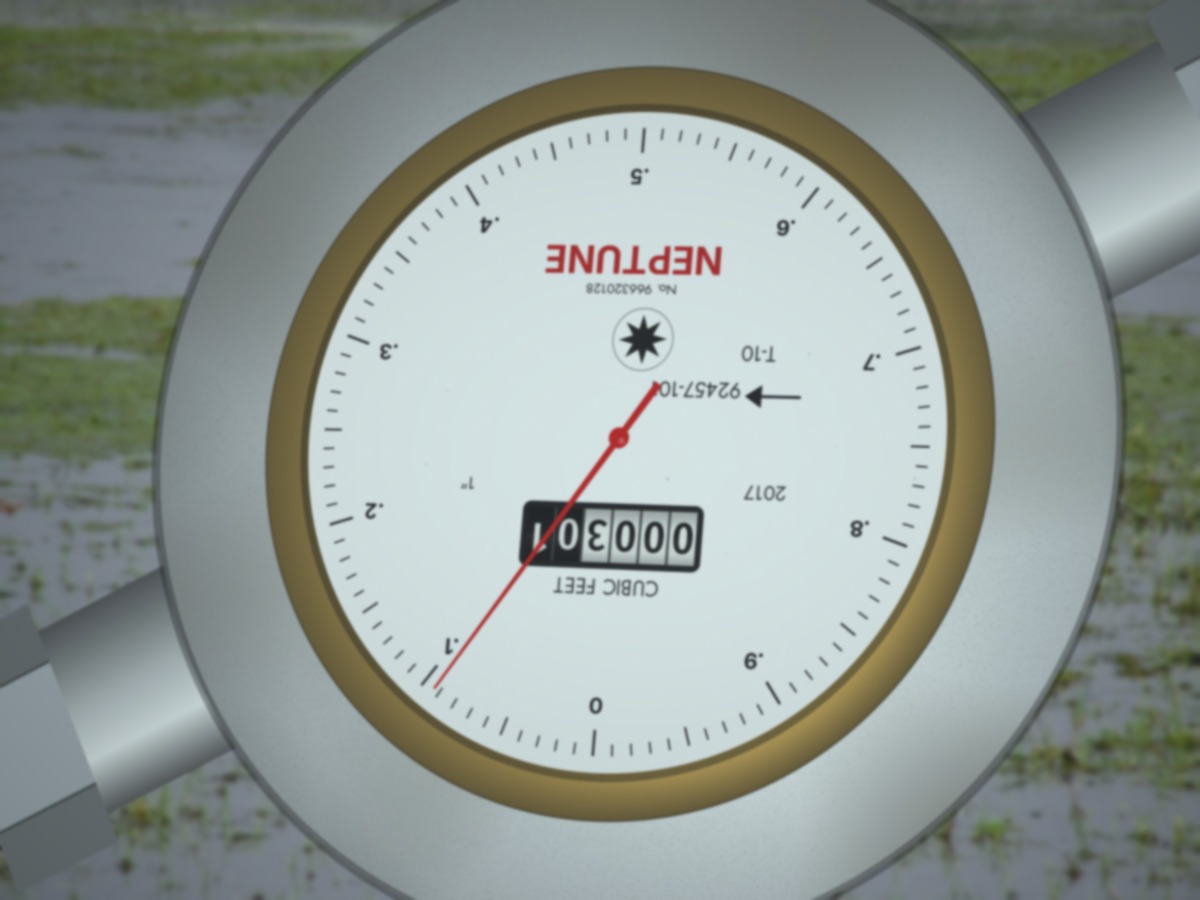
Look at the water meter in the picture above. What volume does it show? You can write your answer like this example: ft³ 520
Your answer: ft³ 301.09
